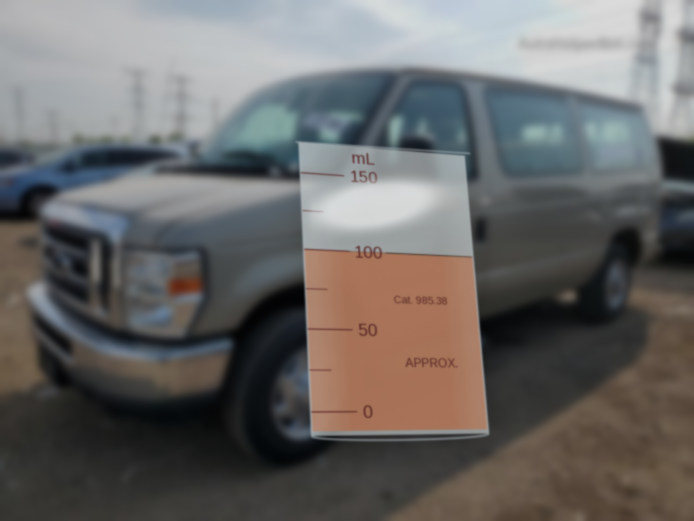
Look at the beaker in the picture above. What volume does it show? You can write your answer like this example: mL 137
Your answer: mL 100
